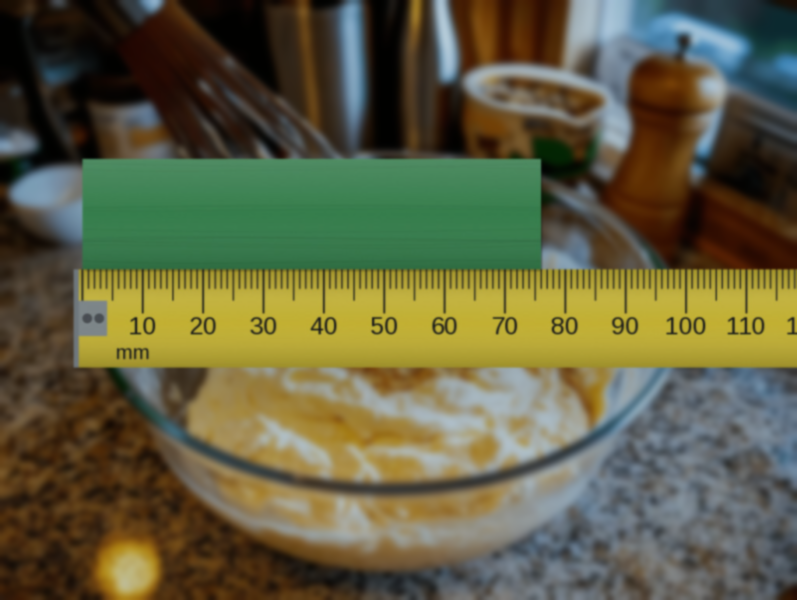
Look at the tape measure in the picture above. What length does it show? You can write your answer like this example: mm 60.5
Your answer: mm 76
